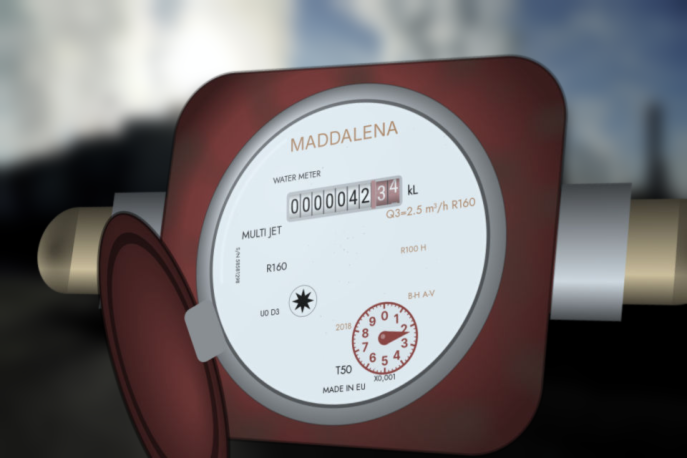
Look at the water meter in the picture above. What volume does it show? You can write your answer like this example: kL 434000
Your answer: kL 42.342
